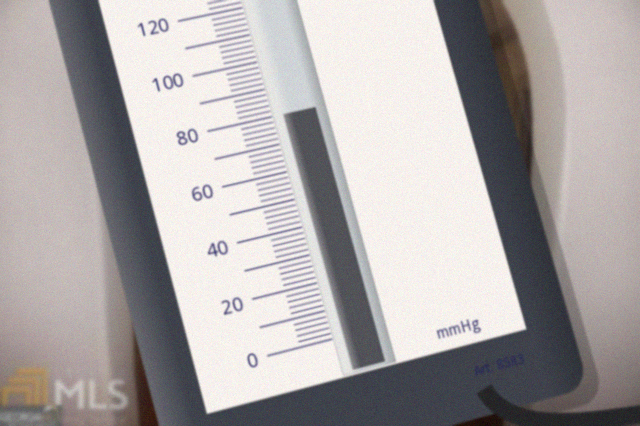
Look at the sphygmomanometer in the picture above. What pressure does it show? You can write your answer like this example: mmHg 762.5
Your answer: mmHg 80
